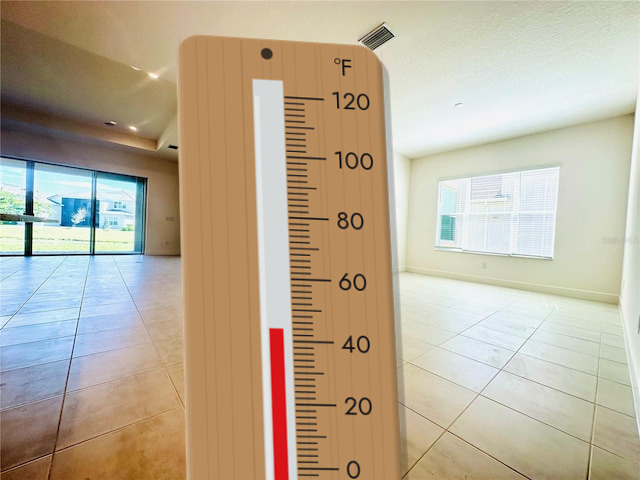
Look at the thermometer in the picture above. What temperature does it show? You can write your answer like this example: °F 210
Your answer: °F 44
